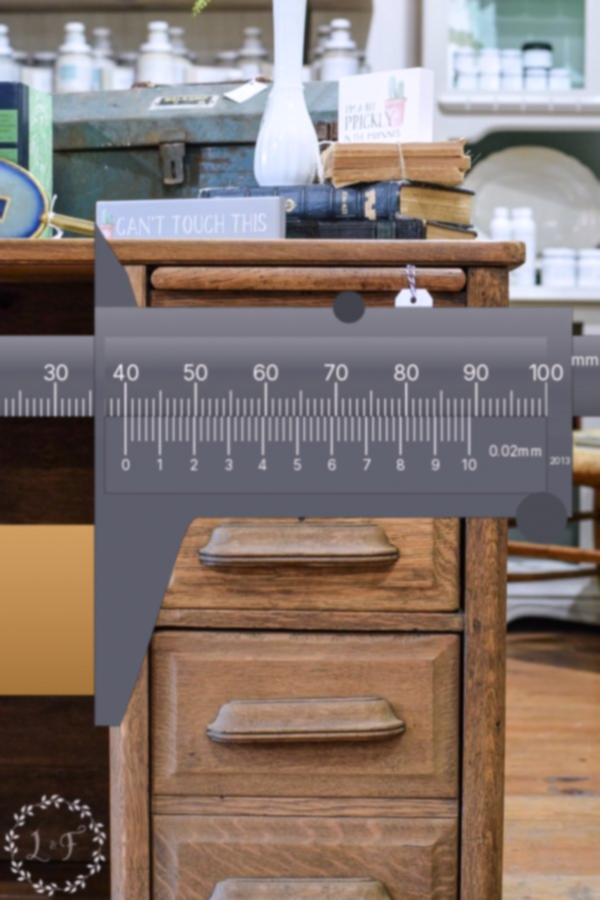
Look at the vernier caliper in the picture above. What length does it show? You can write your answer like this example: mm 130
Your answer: mm 40.0
